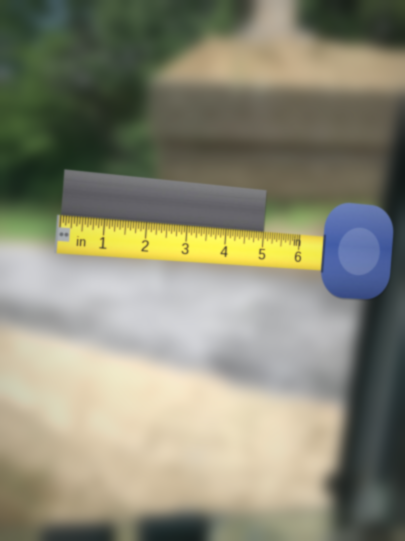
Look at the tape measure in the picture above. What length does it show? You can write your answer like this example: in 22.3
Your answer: in 5
